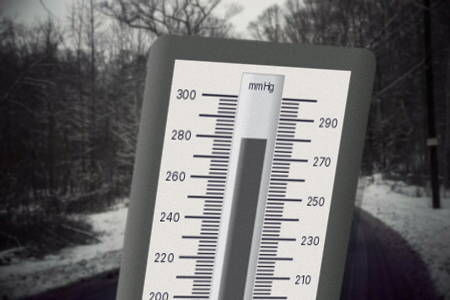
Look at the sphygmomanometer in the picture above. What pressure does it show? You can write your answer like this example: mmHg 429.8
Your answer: mmHg 280
